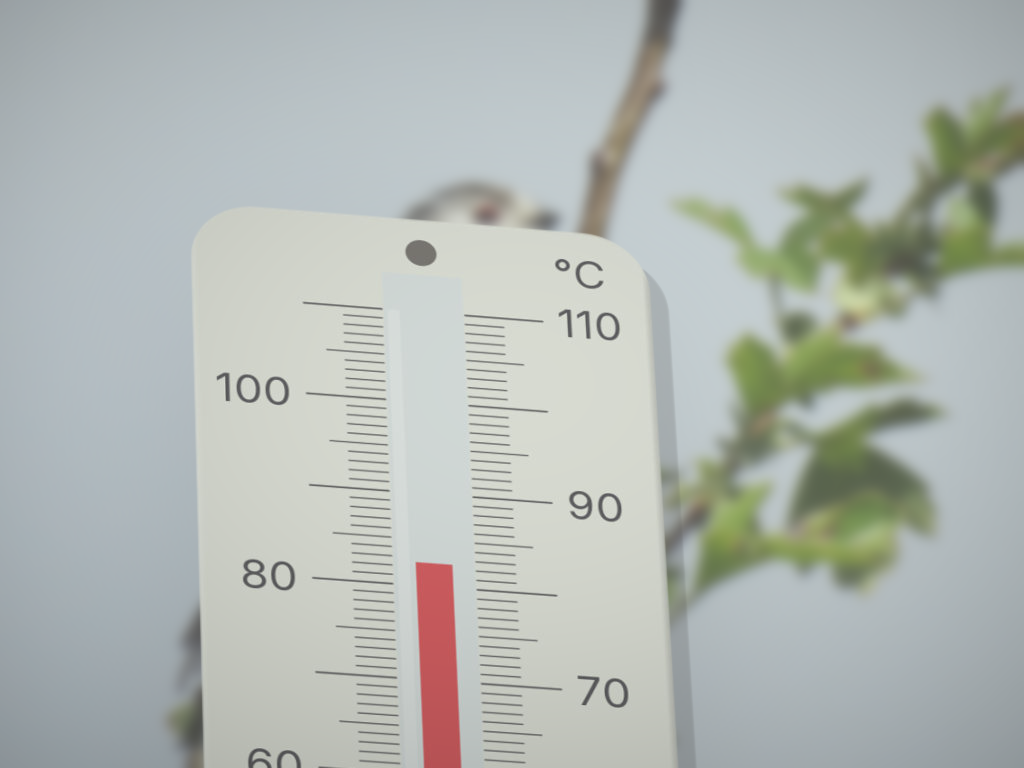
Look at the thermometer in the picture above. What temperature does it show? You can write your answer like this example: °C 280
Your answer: °C 82.5
